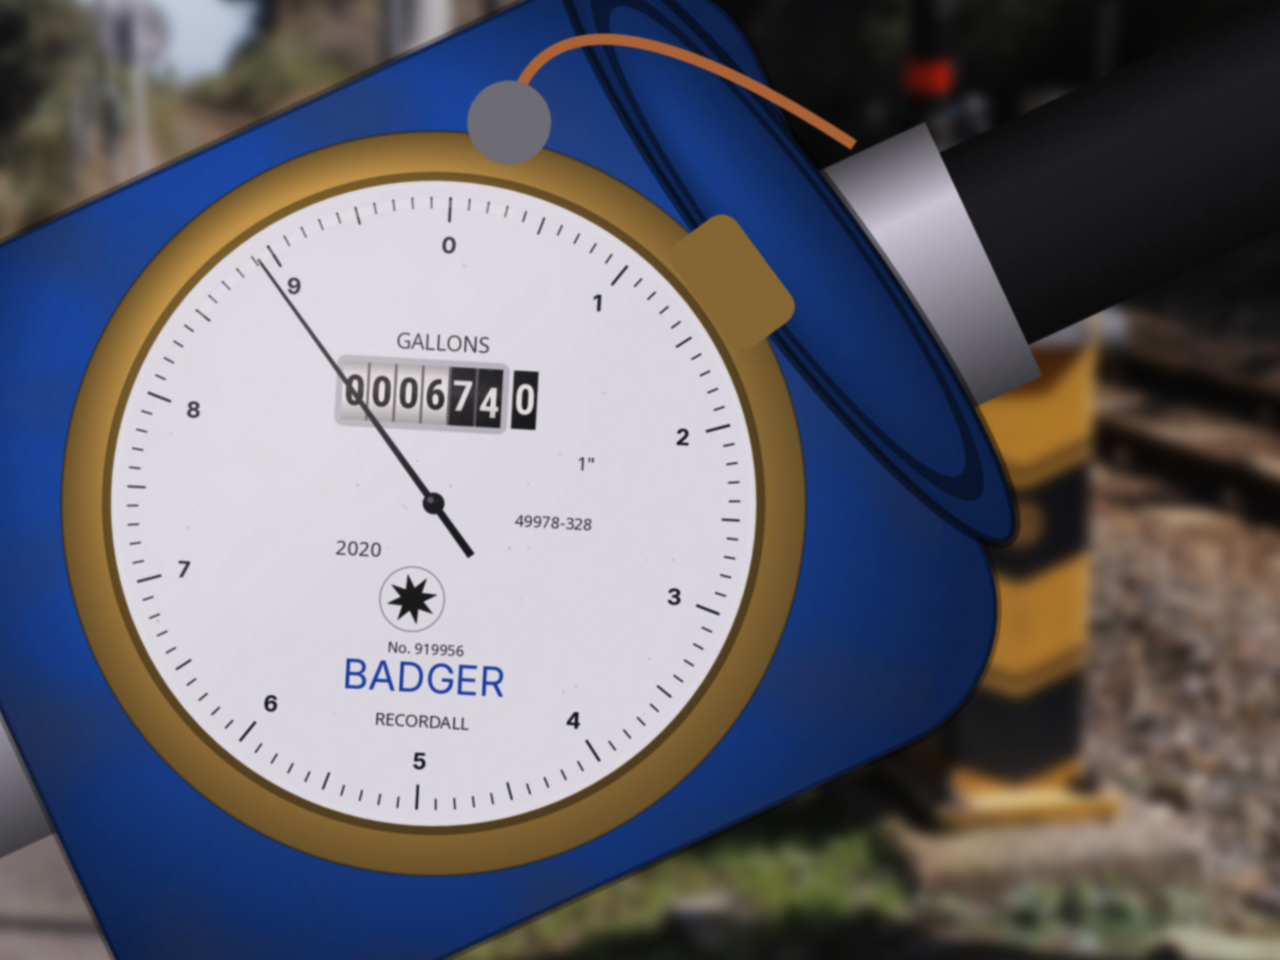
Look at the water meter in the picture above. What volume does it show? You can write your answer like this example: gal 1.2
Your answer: gal 6738.9
